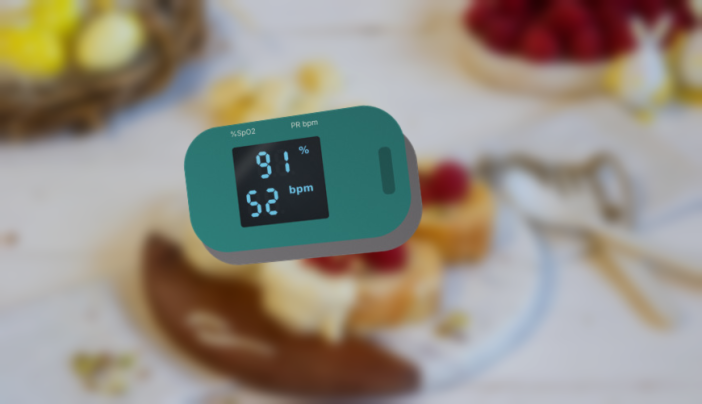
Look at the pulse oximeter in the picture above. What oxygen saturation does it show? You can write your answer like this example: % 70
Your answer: % 91
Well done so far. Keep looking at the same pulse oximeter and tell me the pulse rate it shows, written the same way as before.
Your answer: bpm 52
